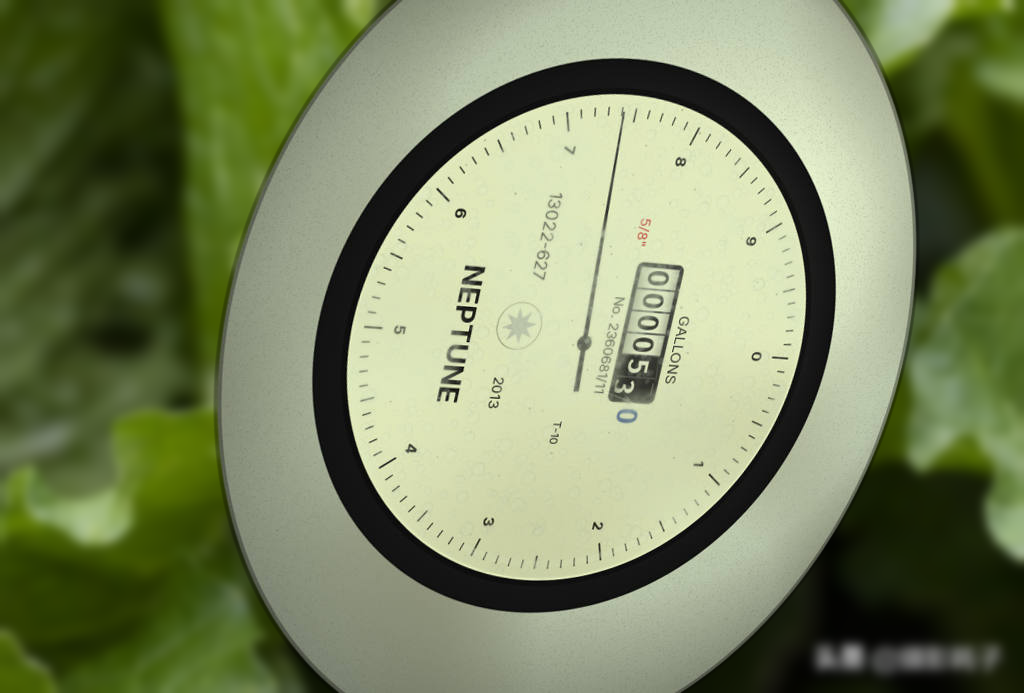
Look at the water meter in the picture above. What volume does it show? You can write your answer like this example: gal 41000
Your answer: gal 527.4
